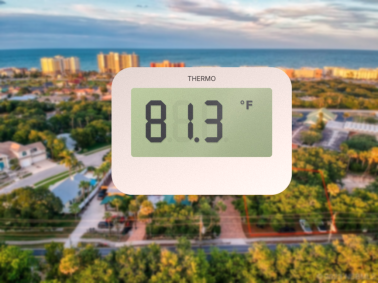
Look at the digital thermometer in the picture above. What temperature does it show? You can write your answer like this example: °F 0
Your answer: °F 81.3
